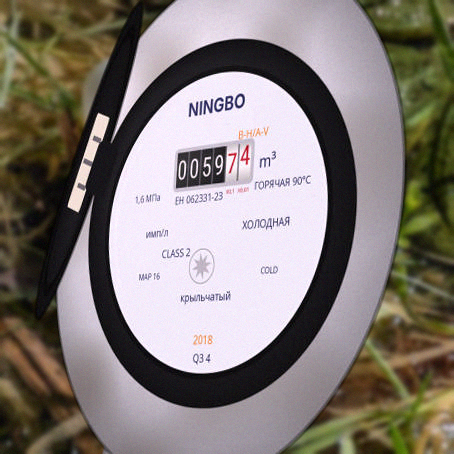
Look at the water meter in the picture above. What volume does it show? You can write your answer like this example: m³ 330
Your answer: m³ 59.74
